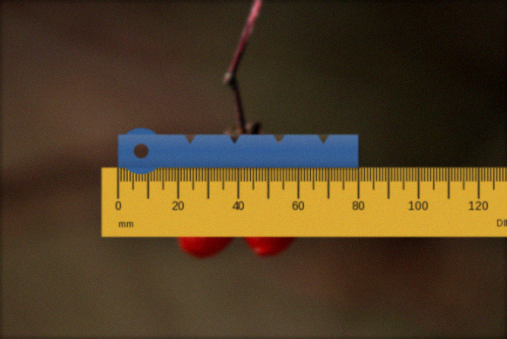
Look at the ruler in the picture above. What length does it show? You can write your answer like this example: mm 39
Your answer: mm 80
